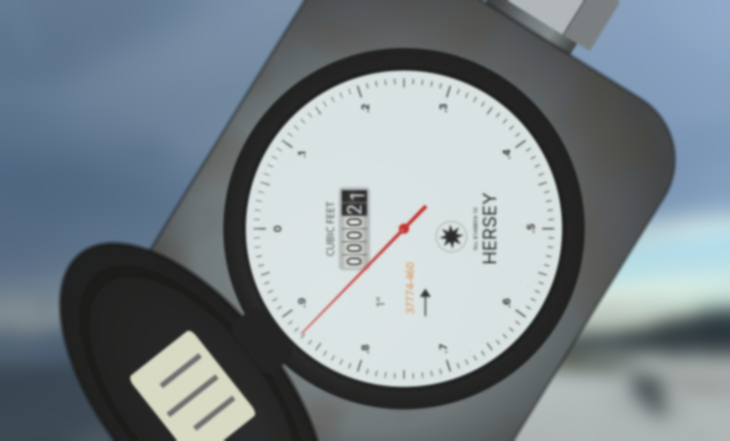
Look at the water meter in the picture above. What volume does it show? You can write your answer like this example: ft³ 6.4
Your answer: ft³ 20.87
